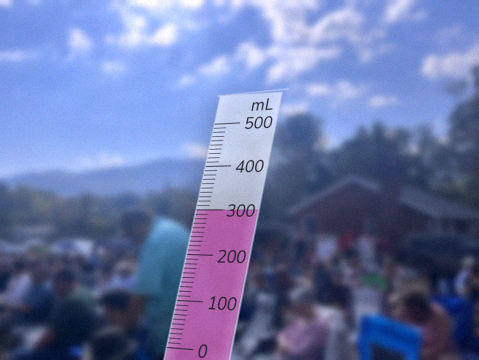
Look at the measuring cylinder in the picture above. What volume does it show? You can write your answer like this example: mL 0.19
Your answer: mL 300
